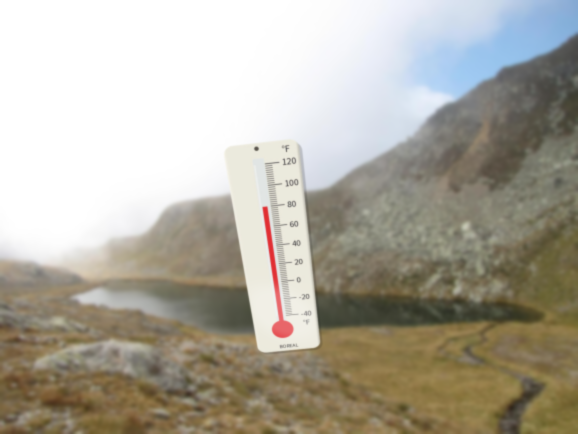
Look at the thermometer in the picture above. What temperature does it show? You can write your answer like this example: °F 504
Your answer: °F 80
